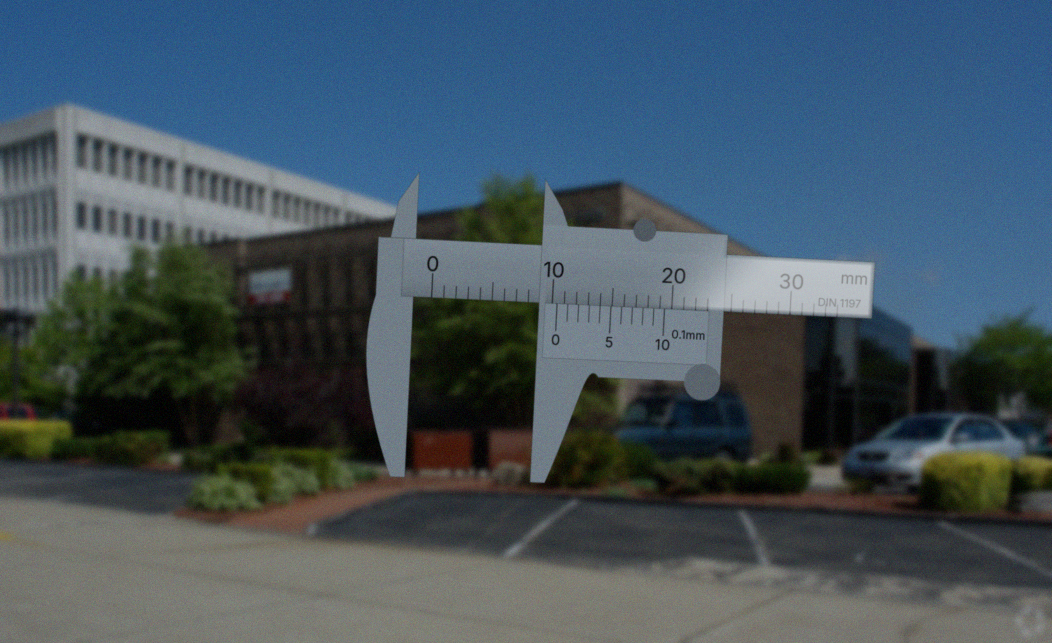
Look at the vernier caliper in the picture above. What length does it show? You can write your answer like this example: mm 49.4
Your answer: mm 10.4
